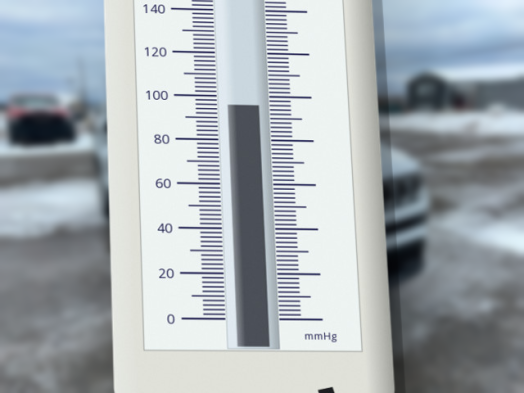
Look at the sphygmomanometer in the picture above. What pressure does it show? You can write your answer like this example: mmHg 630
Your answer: mmHg 96
